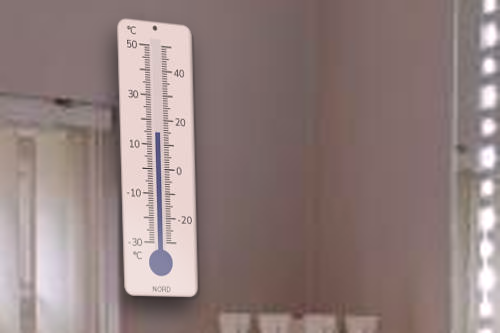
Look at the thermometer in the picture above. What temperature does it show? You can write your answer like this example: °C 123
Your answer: °C 15
